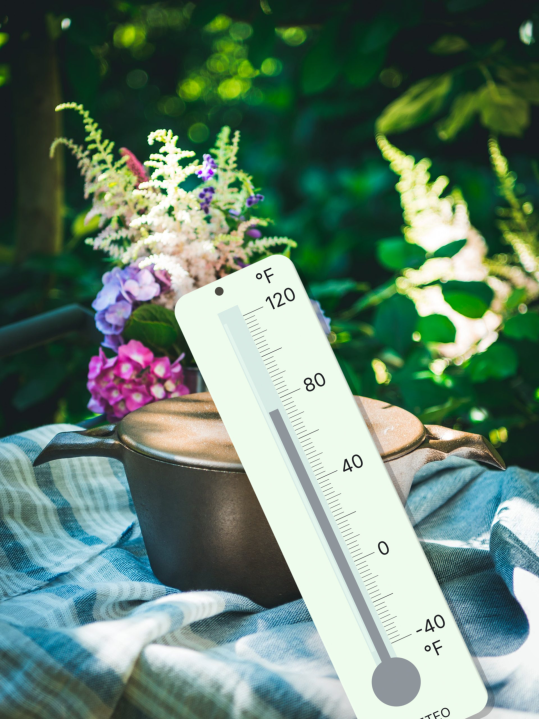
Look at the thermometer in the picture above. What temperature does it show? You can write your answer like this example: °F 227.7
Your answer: °F 76
